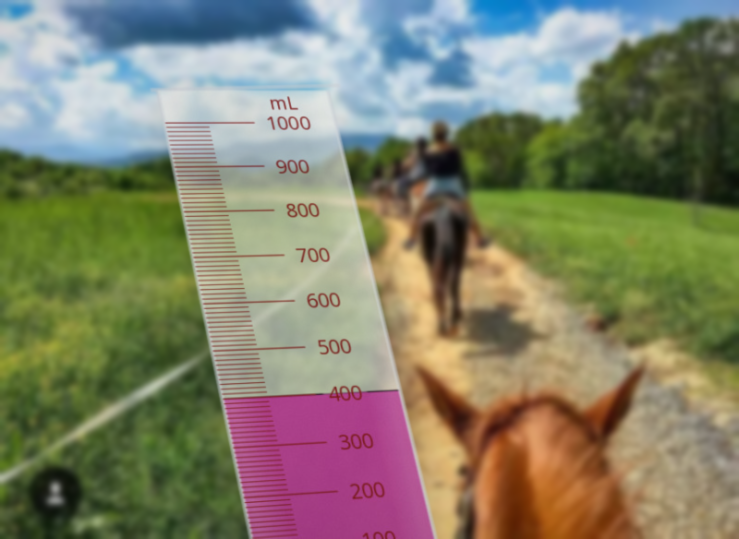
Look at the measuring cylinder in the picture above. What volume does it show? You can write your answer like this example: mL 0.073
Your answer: mL 400
